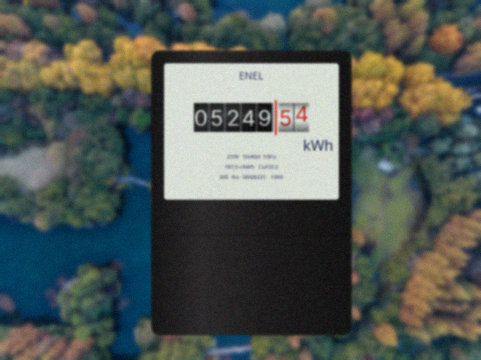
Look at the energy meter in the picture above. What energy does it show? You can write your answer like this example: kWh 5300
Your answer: kWh 5249.54
